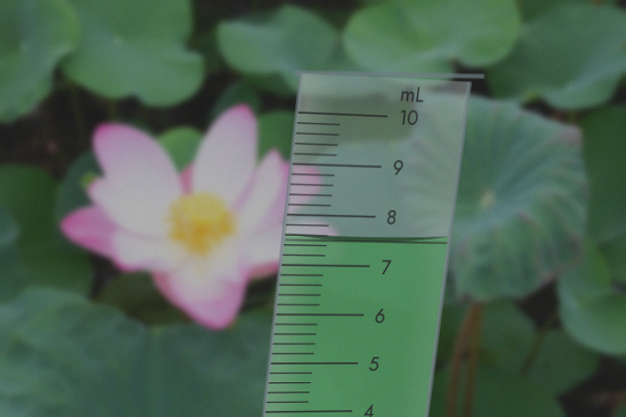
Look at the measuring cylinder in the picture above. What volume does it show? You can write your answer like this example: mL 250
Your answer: mL 7.5
